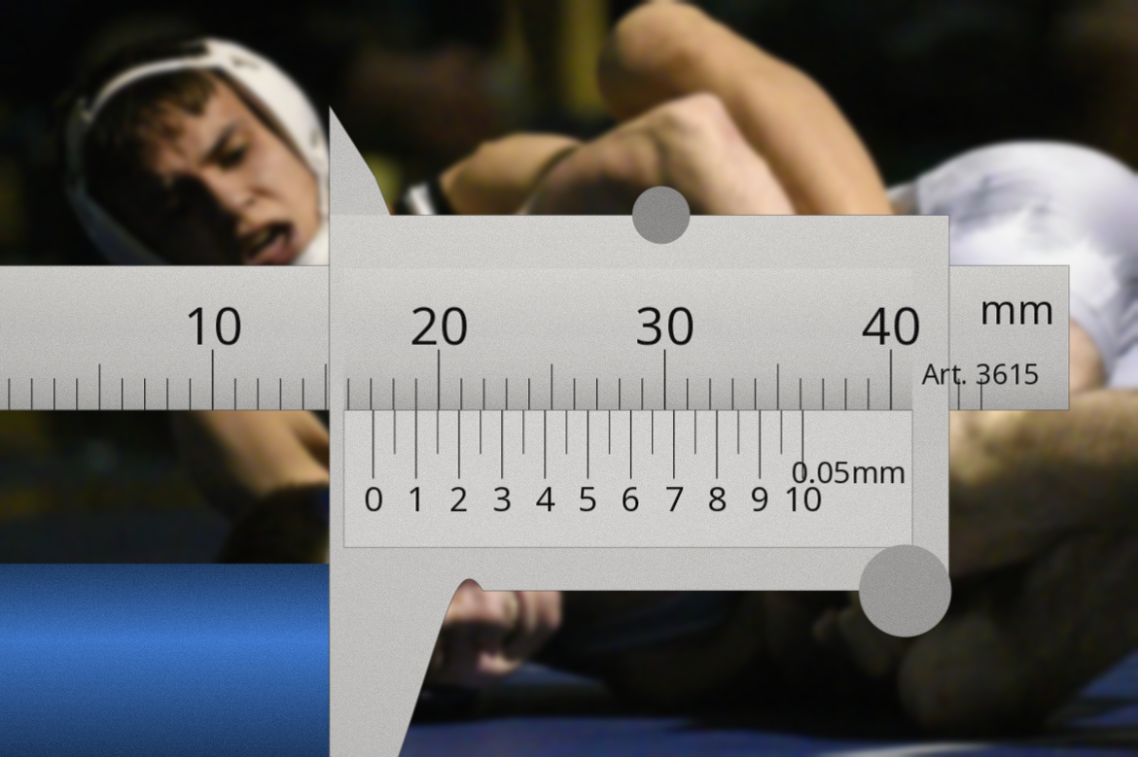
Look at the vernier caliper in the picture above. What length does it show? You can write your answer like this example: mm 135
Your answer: mm 17.1
